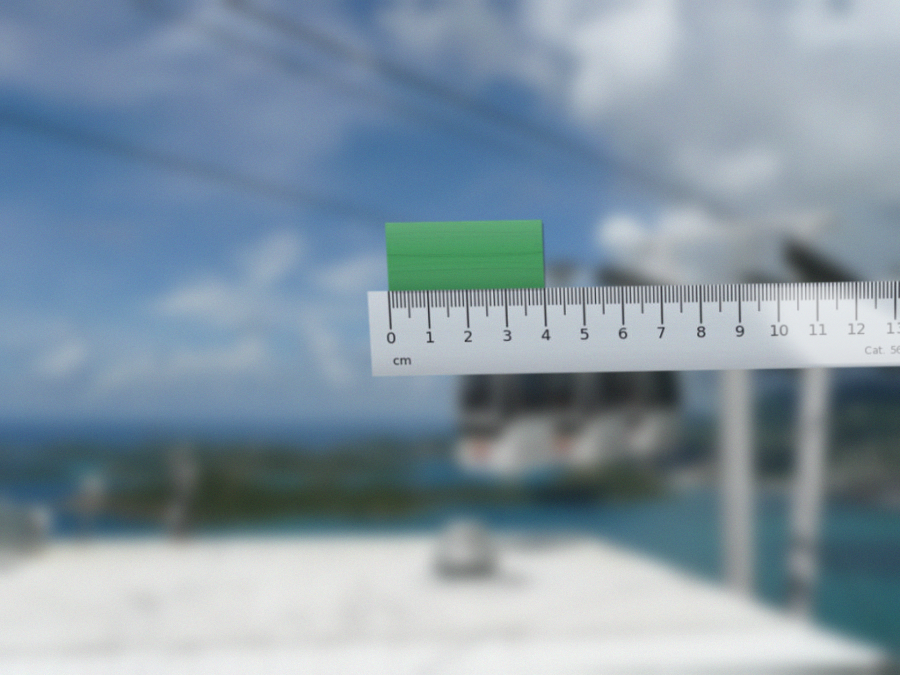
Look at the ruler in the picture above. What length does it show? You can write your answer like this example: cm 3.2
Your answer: cm 4
